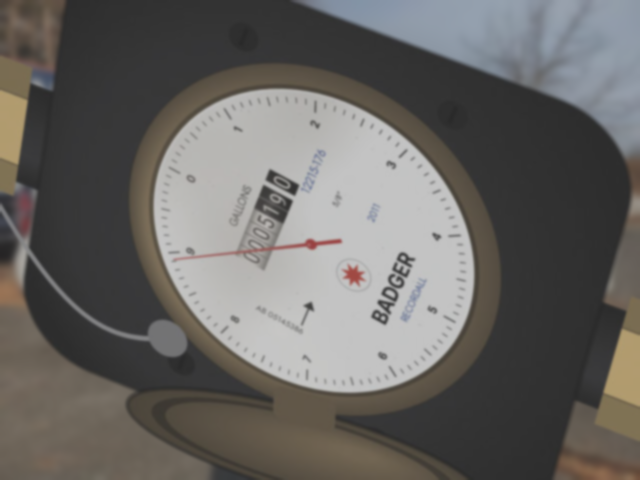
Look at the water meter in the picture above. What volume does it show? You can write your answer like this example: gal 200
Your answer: gal 5188.9
